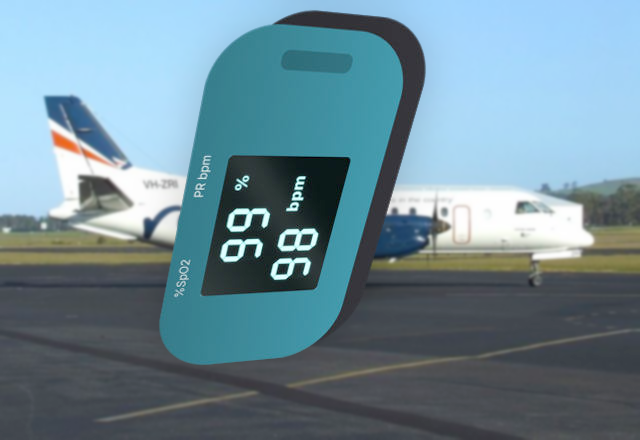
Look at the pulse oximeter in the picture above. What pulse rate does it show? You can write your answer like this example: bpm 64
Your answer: bpm 98
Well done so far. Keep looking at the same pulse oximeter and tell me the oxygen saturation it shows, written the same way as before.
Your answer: % 99
